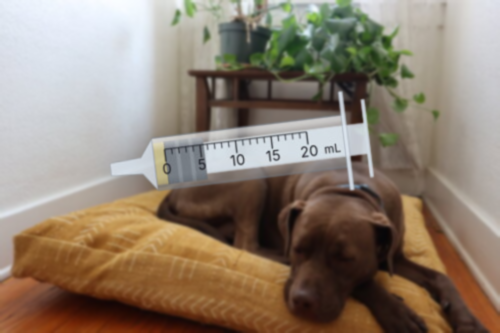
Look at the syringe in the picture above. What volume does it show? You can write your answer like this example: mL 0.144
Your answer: mL 0
